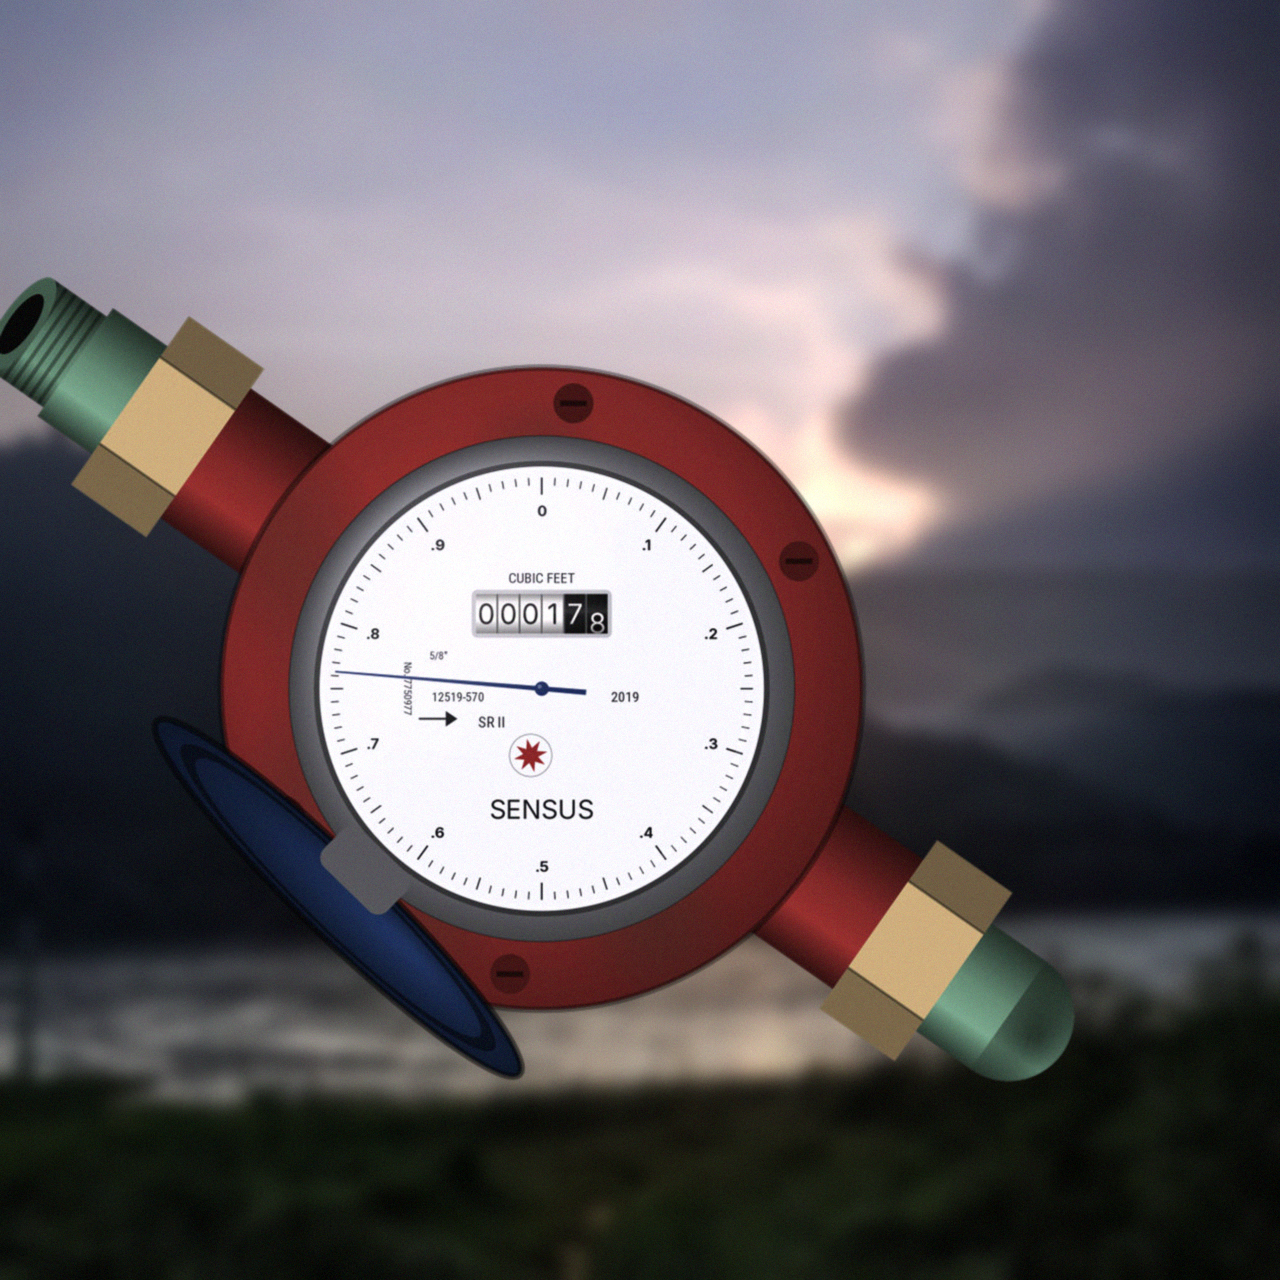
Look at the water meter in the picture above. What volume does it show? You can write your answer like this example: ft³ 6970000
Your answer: ft³ 177.76
